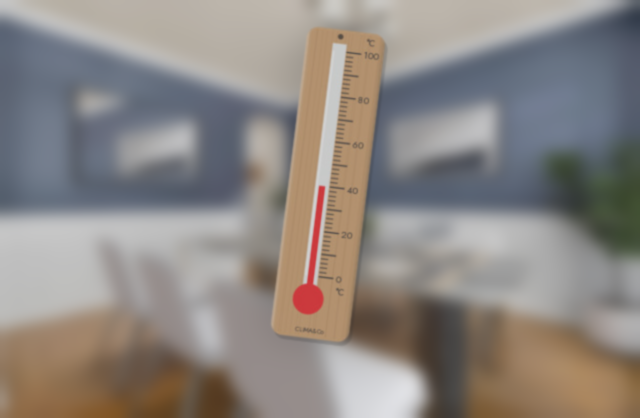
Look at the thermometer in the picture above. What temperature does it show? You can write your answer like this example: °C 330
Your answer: °C 40
